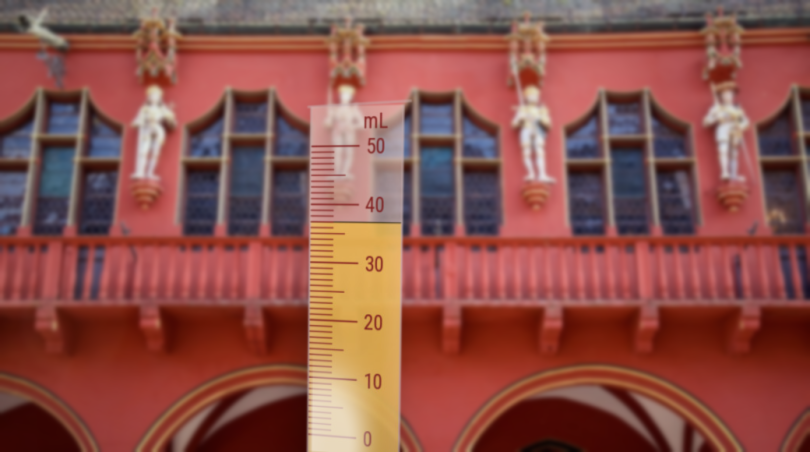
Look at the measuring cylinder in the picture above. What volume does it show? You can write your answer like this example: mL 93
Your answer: mL 37
